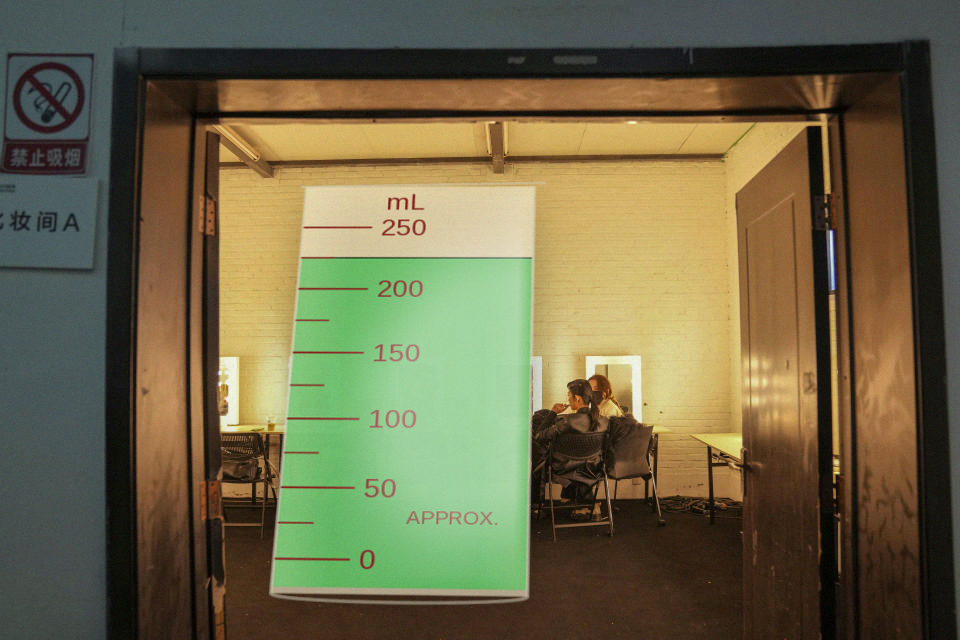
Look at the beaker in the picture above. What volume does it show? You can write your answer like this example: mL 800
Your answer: mL 225
